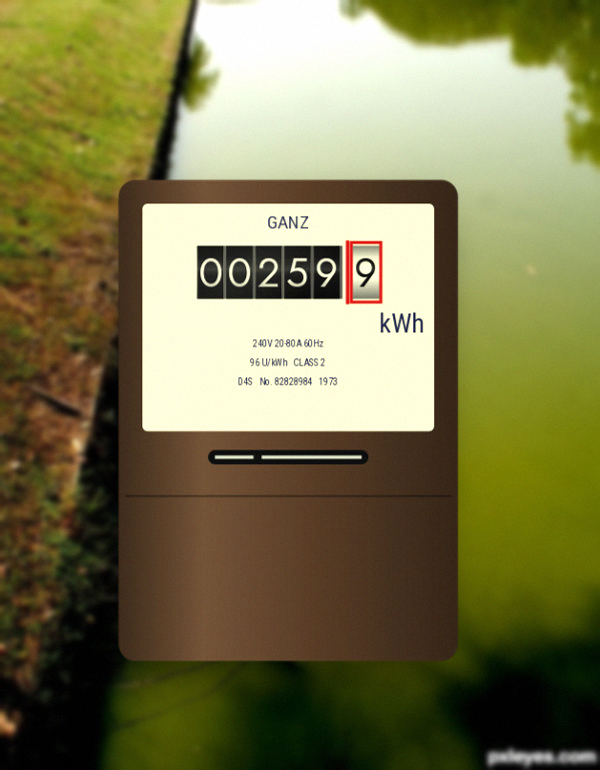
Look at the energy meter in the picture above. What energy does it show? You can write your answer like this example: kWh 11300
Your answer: kWh 259.9
